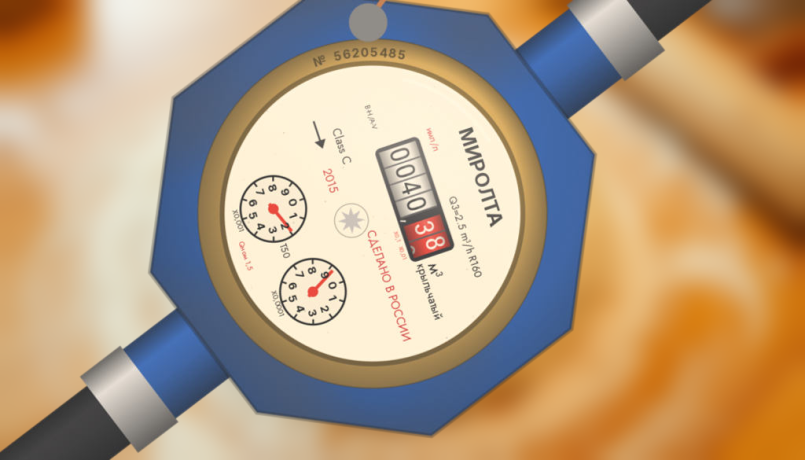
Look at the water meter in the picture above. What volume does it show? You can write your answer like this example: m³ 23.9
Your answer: m³ 40.3819
